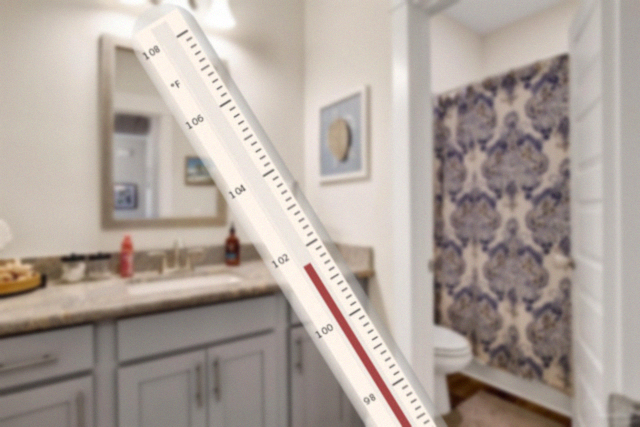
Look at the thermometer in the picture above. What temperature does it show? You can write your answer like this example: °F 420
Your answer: °F 101.6
